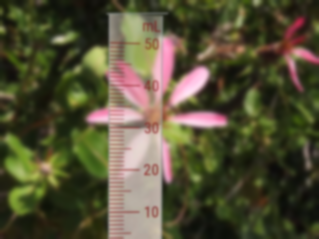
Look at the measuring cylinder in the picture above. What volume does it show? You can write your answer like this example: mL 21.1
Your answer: mL 30
